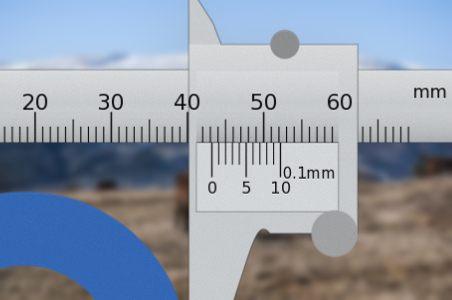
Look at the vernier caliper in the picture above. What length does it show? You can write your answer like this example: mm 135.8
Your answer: mm 43.2
